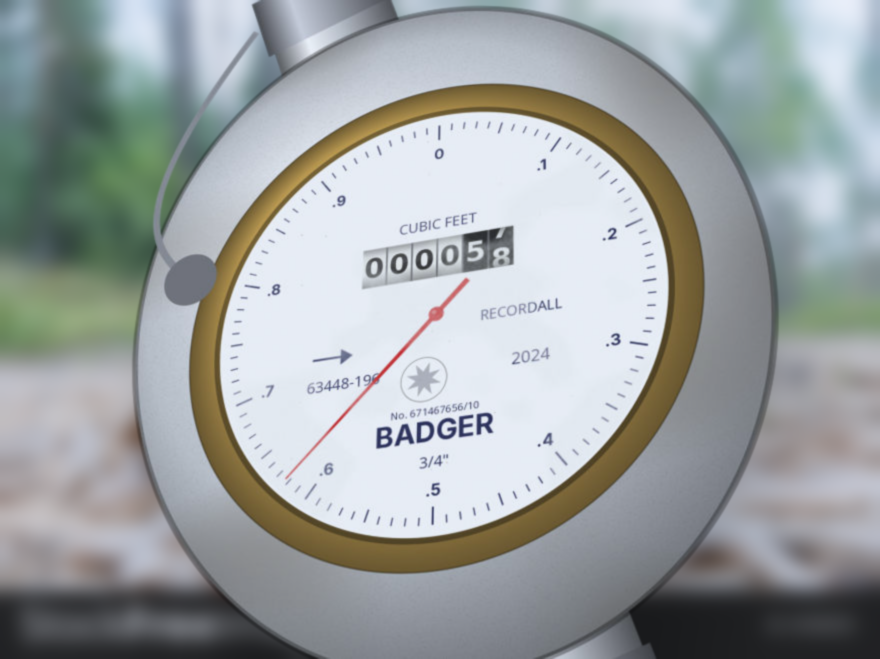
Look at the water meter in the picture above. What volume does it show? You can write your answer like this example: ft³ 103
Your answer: ft³ 57.62
